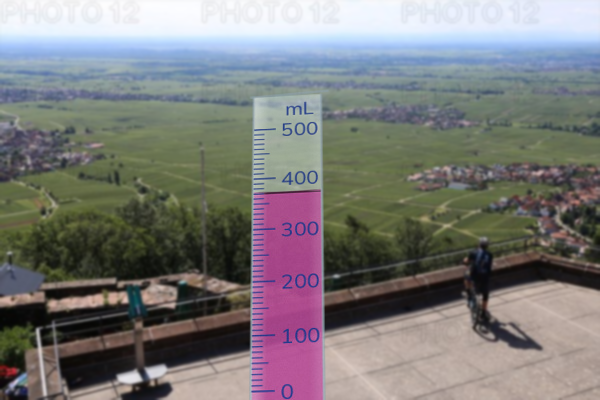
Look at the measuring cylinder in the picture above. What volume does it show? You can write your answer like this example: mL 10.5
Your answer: mL 370
